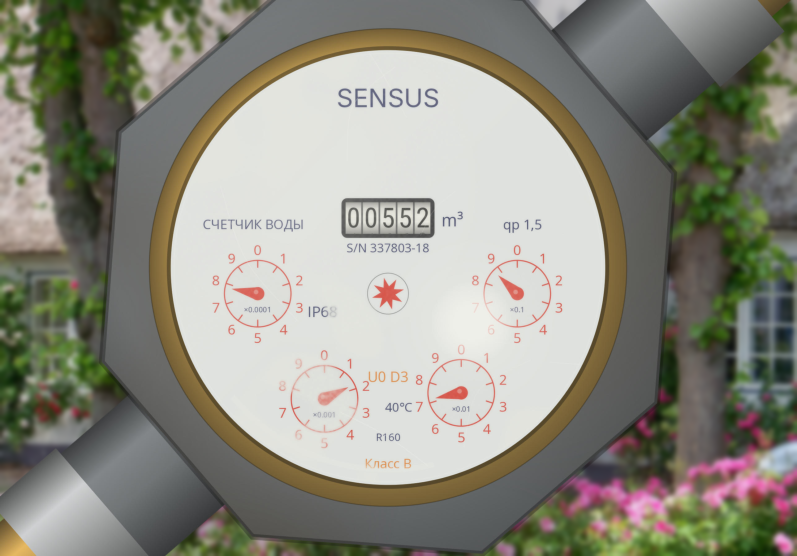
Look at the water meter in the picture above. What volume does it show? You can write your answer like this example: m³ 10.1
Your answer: m³ 552.8717
